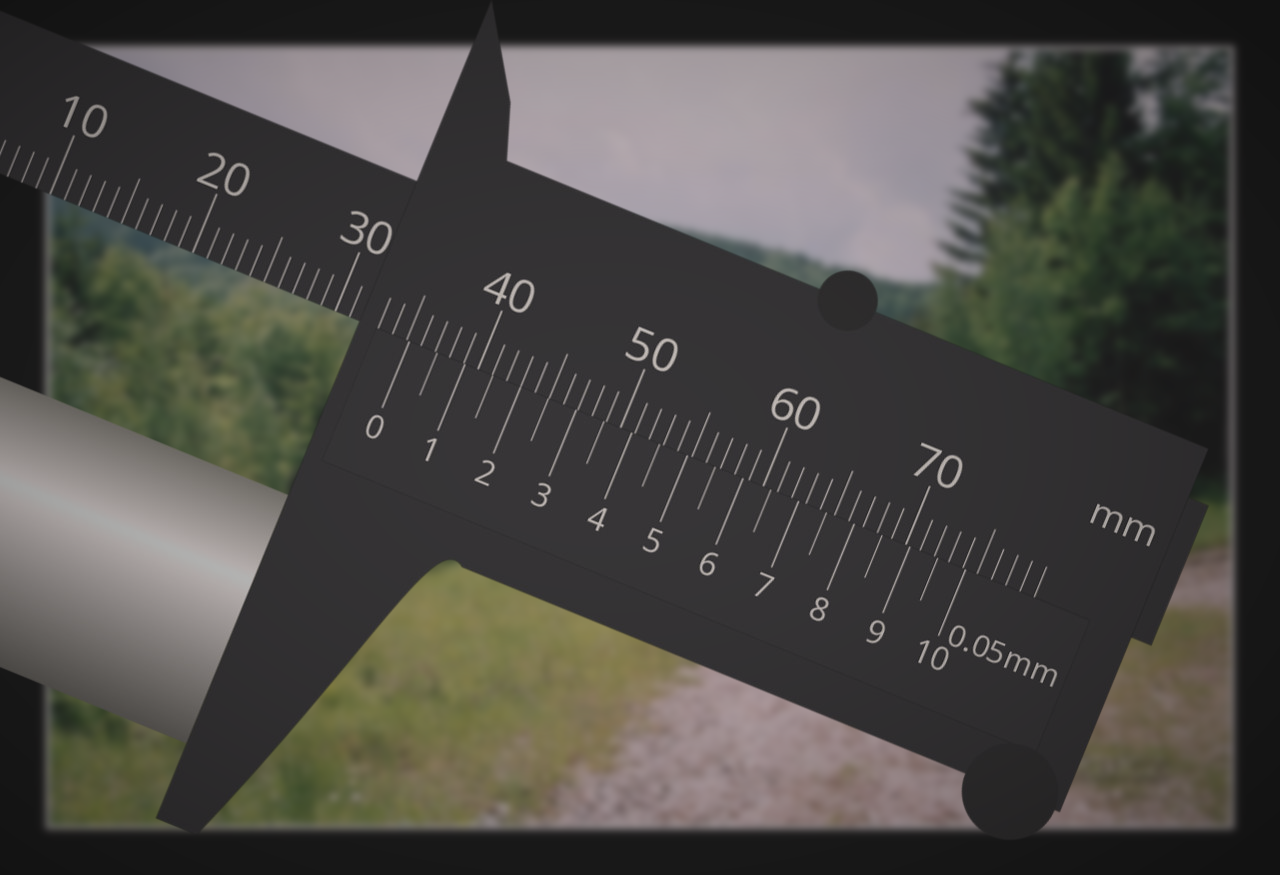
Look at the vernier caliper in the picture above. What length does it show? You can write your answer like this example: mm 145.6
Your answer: mm 35.2
